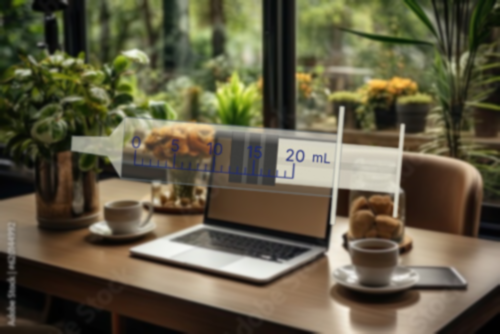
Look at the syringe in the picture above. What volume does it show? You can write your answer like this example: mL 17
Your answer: mL 12
